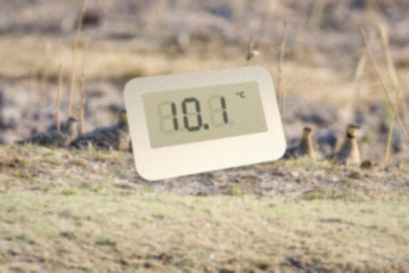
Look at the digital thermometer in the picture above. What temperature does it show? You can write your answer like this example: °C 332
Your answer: °C 10.1
